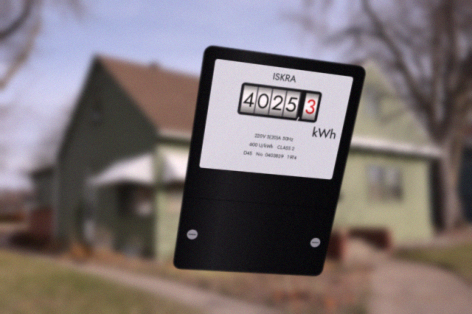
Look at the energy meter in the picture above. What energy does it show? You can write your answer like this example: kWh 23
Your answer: kWh 4025.3
